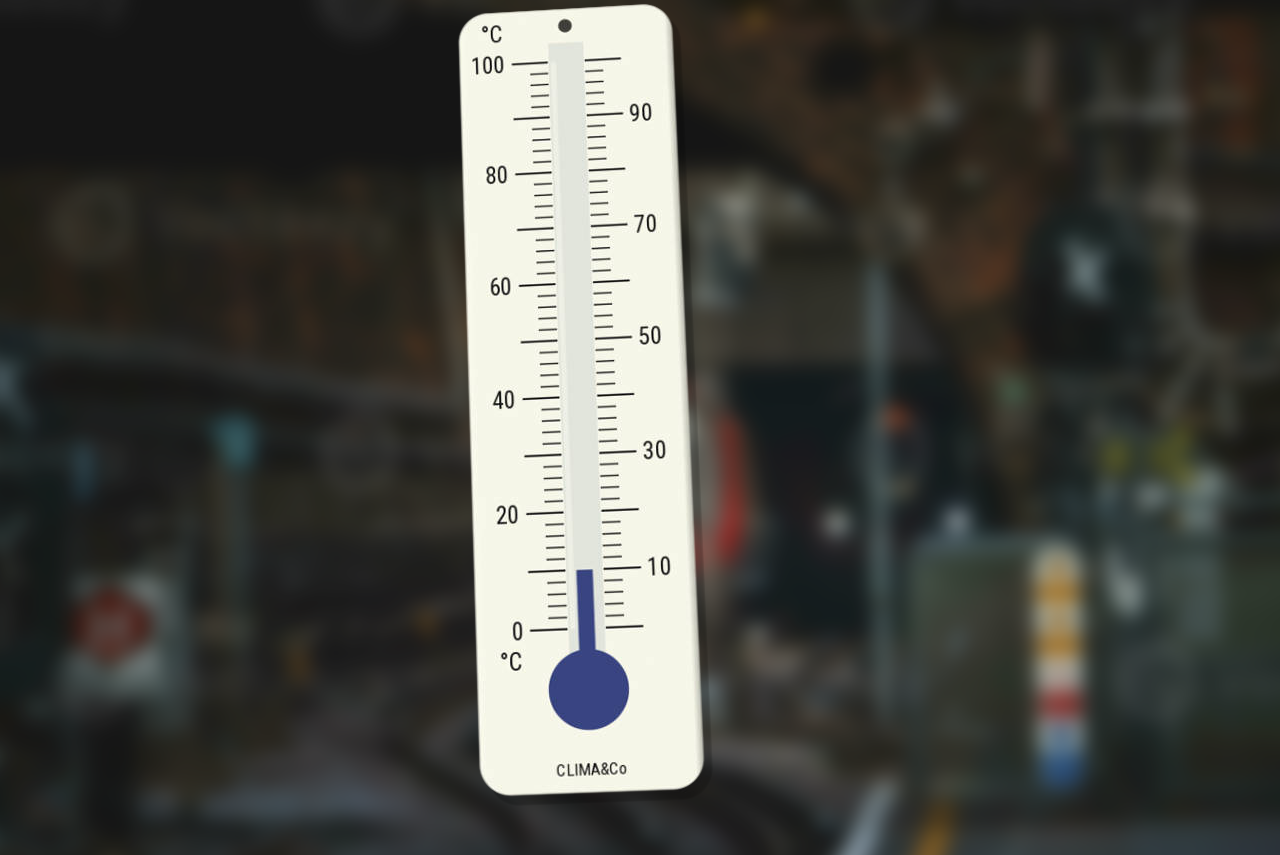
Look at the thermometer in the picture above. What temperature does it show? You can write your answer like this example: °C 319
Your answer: °C 10
